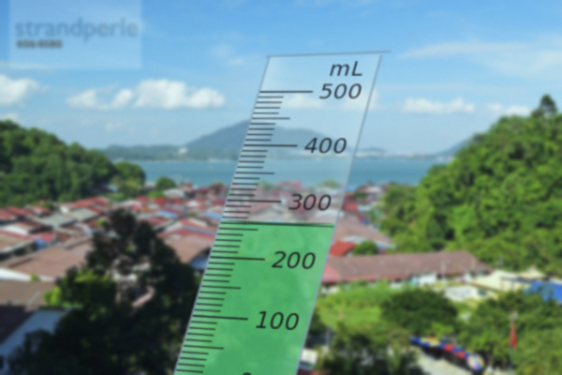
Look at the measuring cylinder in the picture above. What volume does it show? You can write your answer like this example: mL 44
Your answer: mL 260
